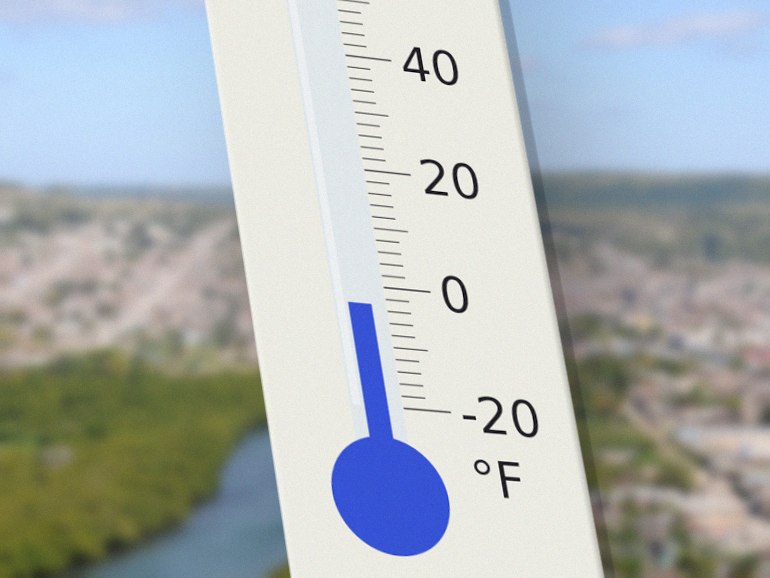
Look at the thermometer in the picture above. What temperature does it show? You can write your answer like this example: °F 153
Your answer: °F -3
